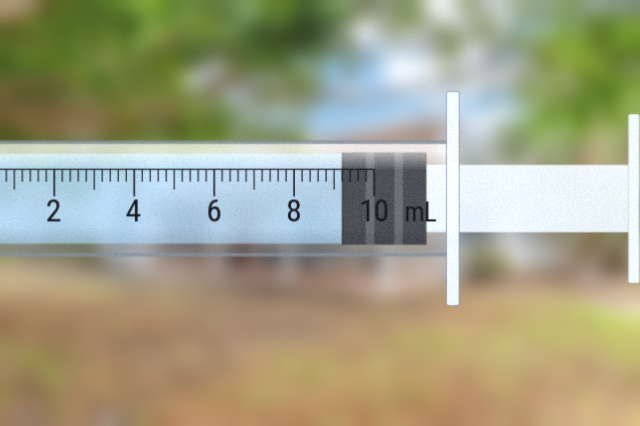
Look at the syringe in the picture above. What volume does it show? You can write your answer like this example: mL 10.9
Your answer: mL 9.2
